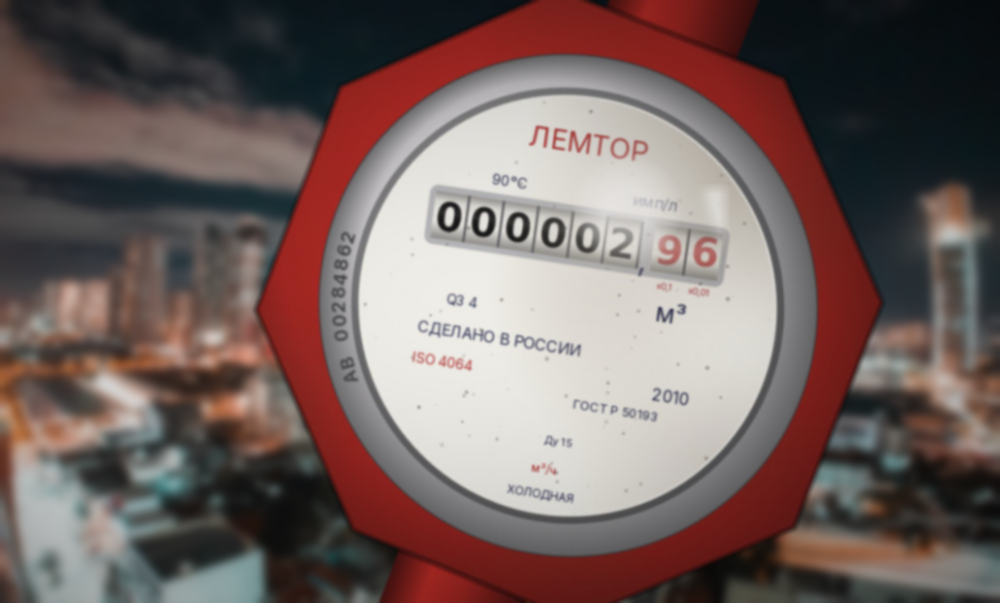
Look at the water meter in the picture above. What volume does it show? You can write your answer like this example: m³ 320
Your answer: m³ 2.96
